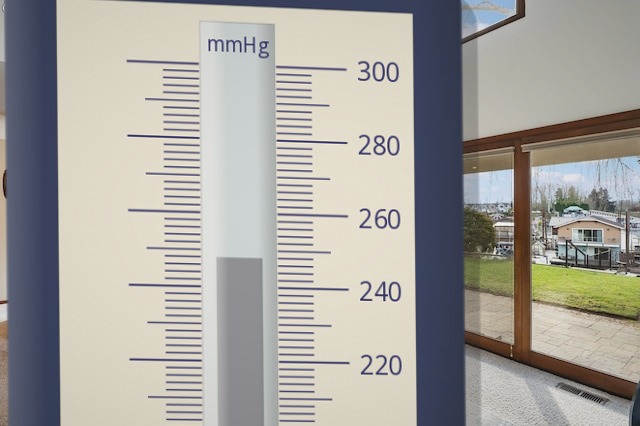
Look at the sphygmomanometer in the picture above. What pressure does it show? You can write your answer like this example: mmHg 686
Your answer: mmHg 248
